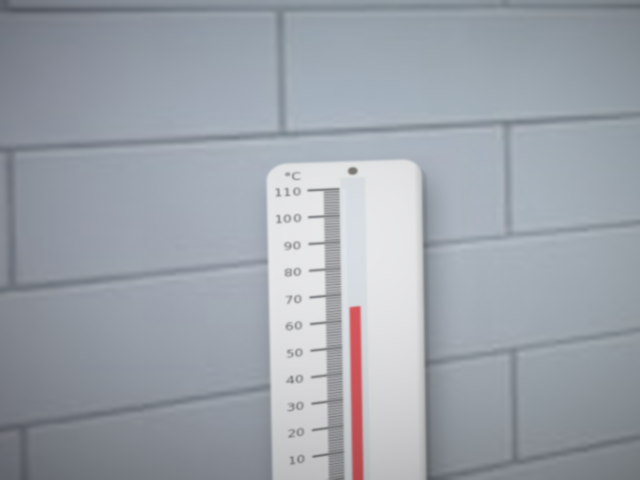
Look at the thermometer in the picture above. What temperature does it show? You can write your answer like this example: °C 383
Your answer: °C 65
